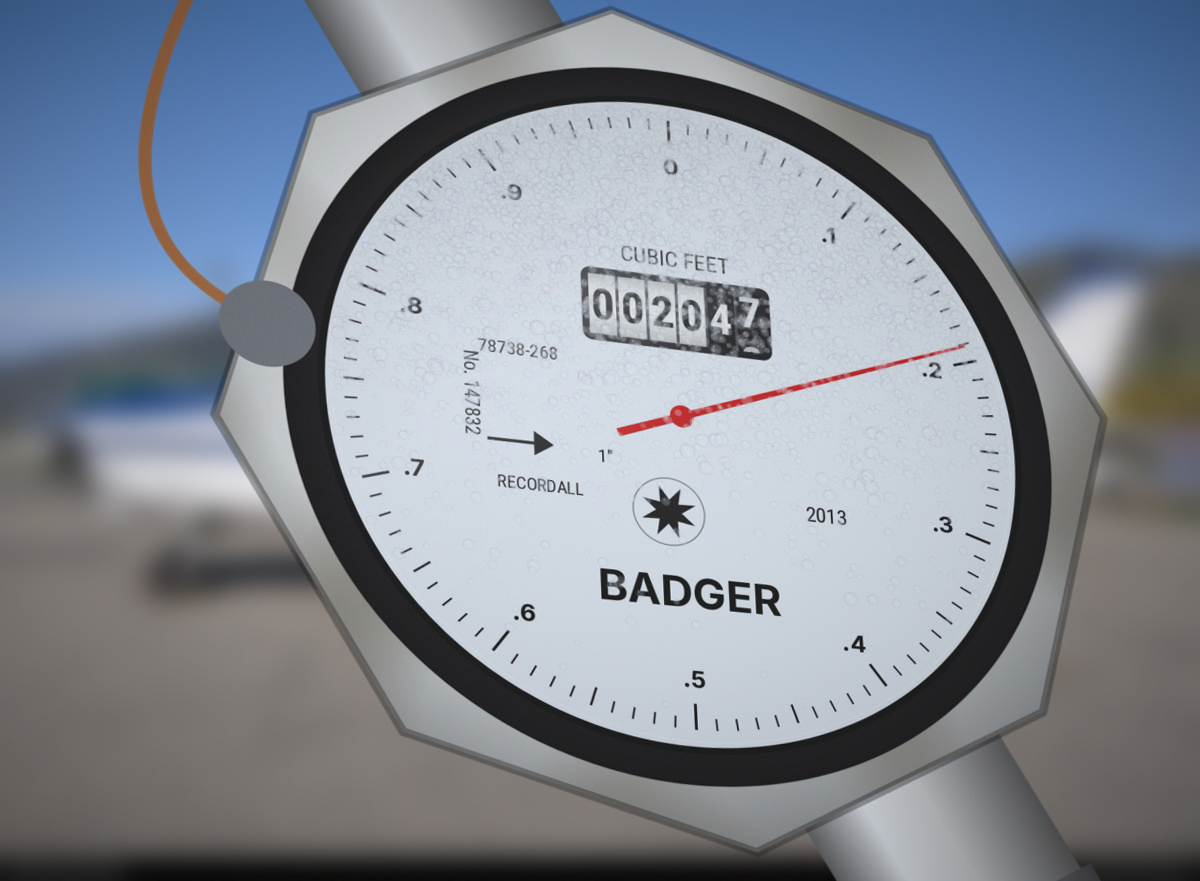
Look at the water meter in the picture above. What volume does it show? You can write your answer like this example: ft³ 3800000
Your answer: ft³ 2047.19
